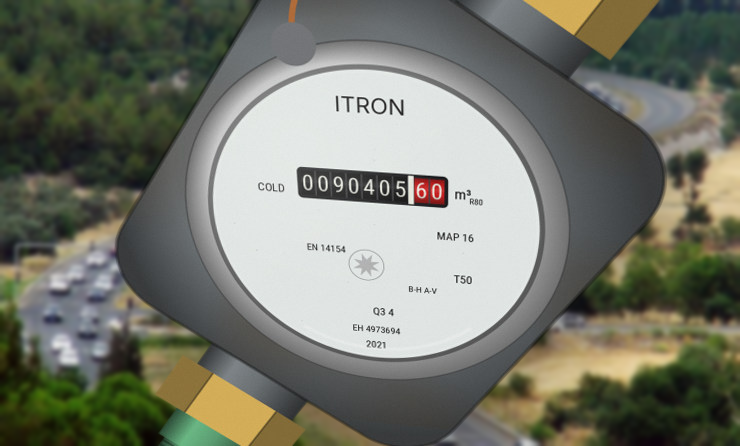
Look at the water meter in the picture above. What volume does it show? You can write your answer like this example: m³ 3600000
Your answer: m³ 90405.60
